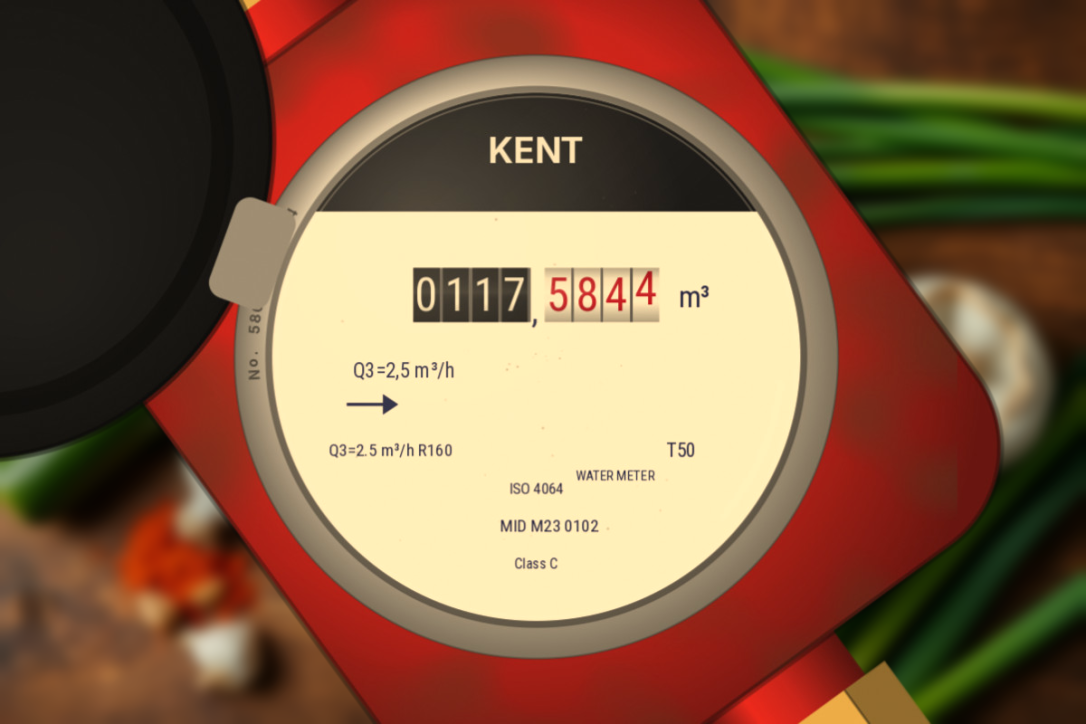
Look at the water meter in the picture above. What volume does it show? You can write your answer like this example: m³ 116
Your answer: m³ 117.5844
